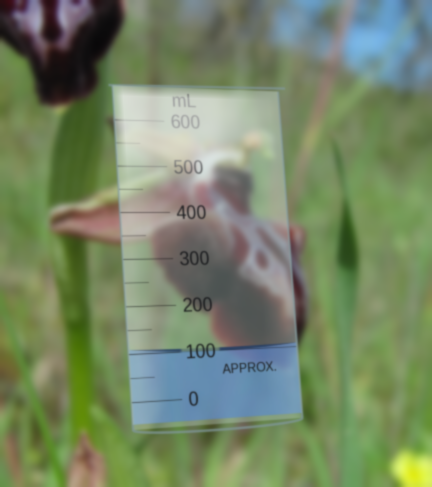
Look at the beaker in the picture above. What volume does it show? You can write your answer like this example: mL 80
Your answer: mL 100
